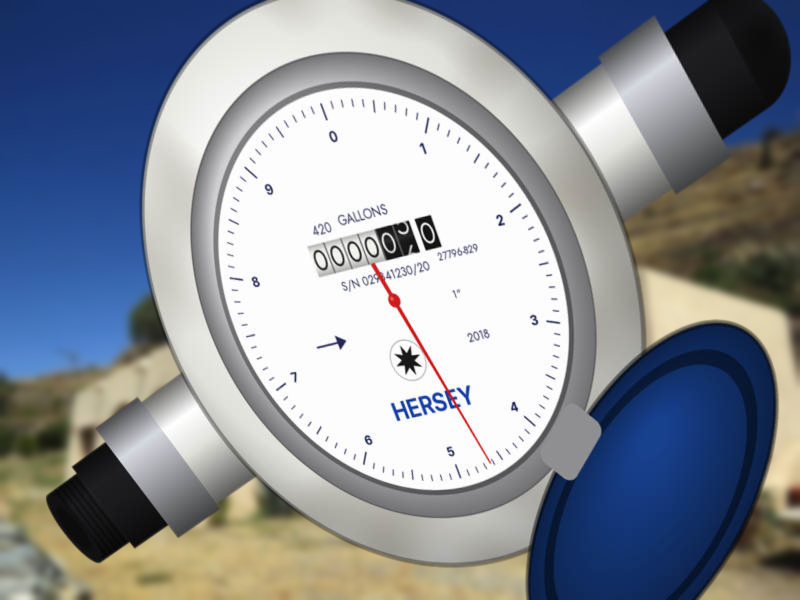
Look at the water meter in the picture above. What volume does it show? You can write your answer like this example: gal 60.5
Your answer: gal 54.6
